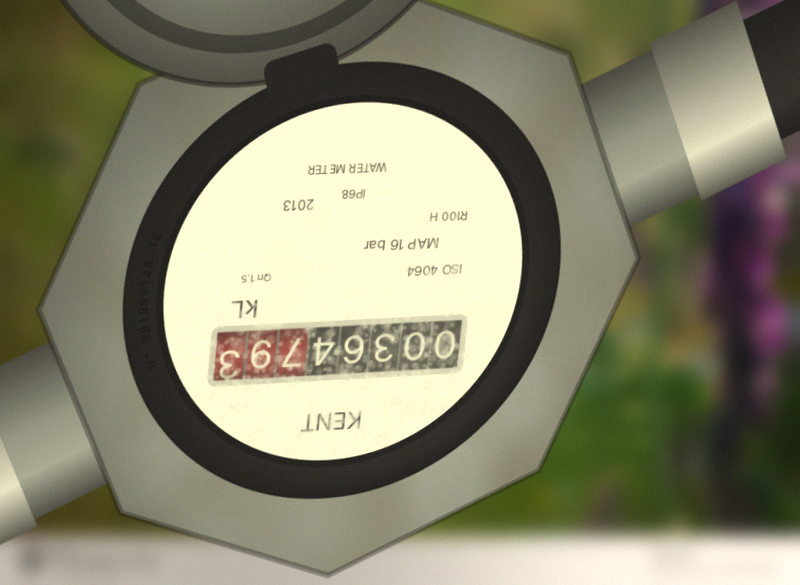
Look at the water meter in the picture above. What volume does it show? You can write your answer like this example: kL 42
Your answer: kL 364.793
